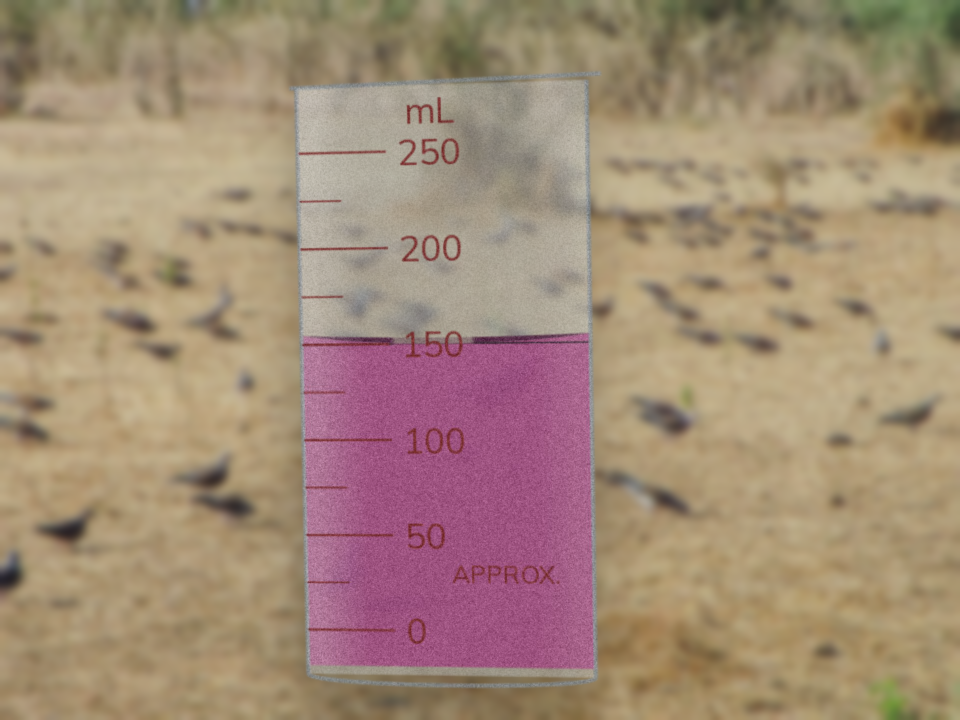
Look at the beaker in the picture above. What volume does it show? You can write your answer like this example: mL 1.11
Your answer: mL 150
